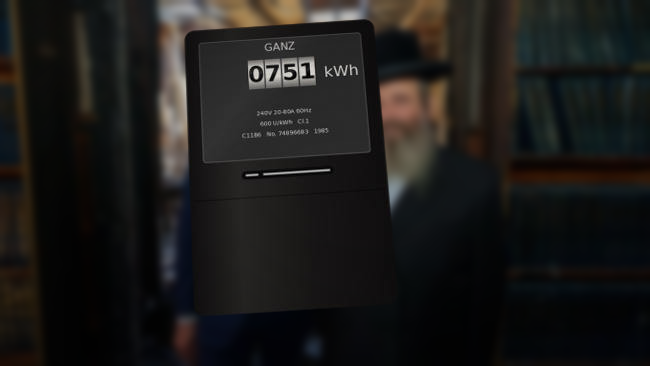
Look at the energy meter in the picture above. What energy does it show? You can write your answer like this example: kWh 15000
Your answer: kWh 751
